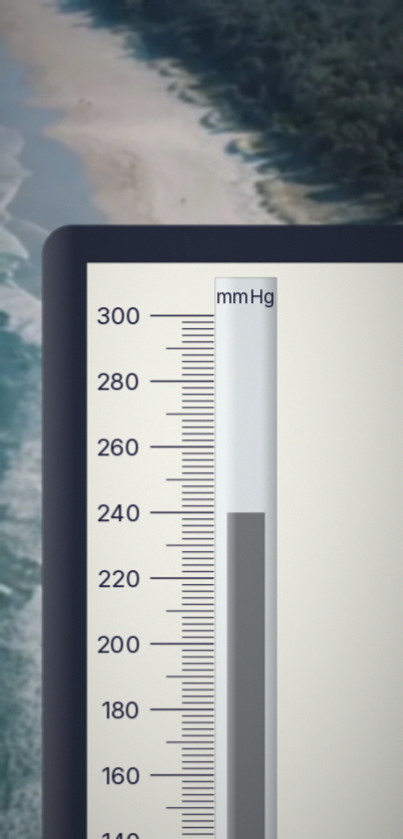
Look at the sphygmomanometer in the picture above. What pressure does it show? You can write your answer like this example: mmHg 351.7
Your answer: mmHg 240
